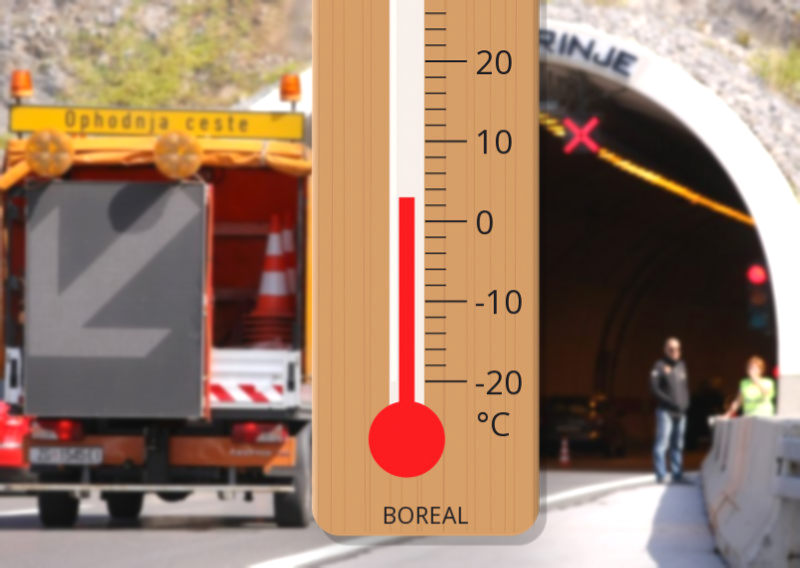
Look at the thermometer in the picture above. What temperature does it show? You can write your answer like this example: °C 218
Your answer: °C 3
